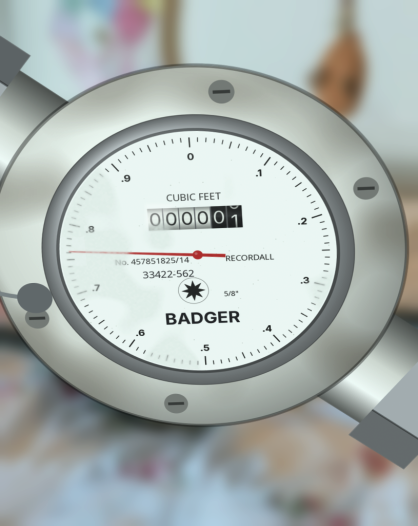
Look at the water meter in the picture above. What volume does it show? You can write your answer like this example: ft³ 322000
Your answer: ft³ 0.76
